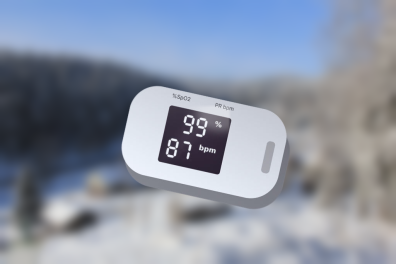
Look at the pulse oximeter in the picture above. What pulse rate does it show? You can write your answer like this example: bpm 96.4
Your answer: bpm 87
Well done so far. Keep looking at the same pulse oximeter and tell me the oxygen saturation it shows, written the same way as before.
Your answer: % 99
